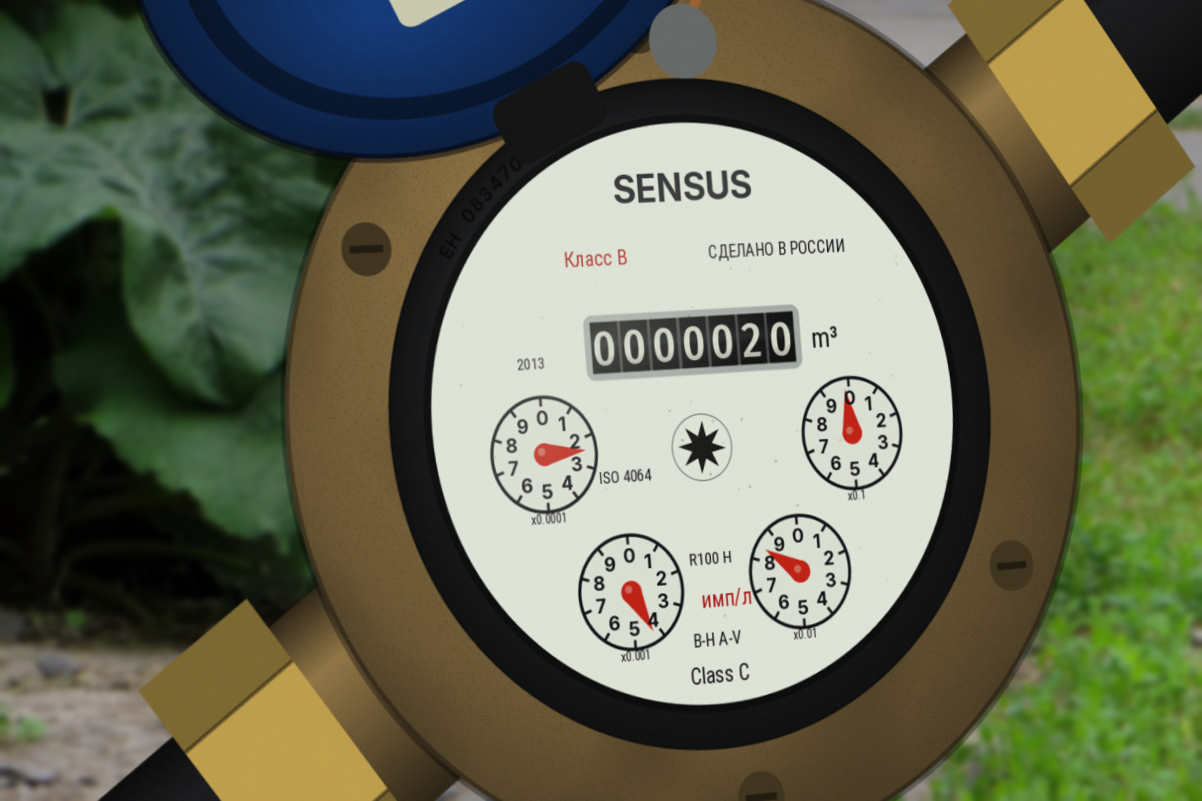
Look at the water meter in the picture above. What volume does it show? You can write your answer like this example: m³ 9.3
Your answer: m³ 19.9842
